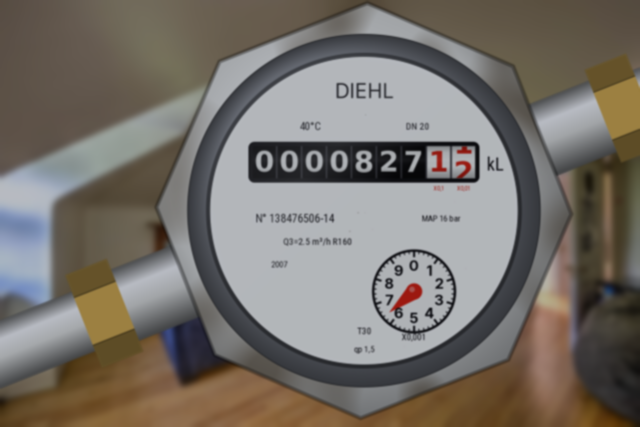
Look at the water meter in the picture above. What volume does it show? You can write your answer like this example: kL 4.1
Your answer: kL 827.116
